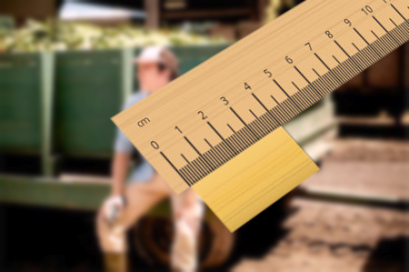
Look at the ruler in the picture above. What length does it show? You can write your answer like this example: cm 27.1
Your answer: cm 4
